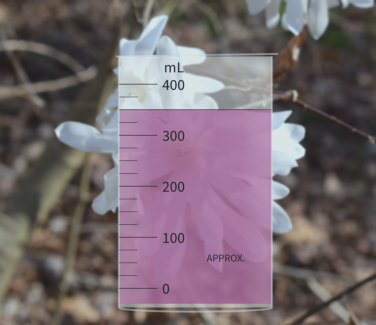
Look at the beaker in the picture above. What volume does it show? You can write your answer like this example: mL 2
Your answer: mL 350
